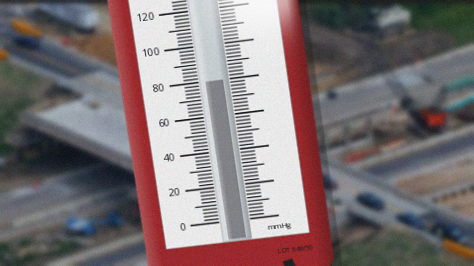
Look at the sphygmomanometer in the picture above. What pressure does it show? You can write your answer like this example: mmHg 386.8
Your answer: mmHg 80
